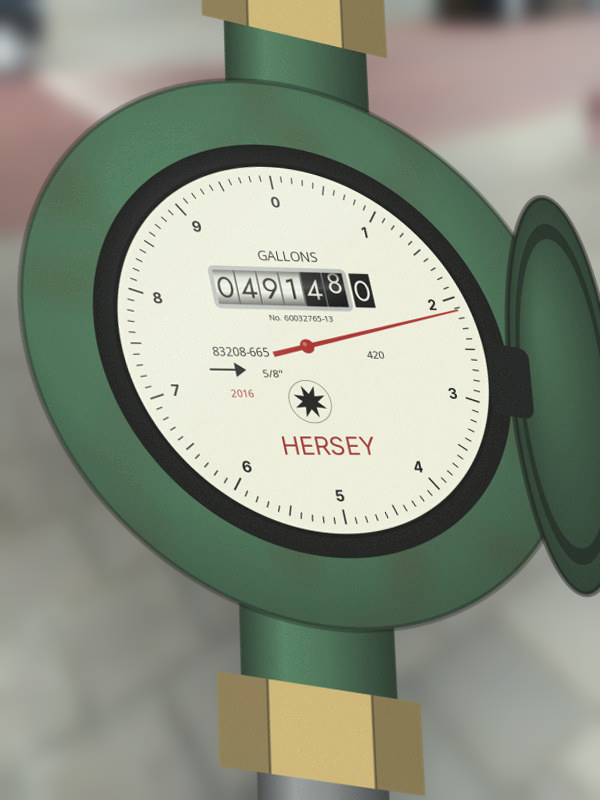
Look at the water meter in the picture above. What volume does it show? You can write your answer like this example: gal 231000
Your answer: gal 491482.1
